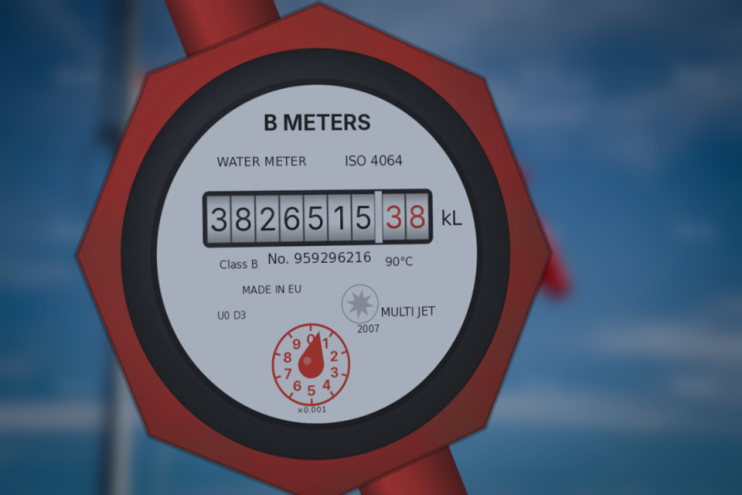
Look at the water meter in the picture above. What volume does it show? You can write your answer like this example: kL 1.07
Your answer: kL 3826515.380
